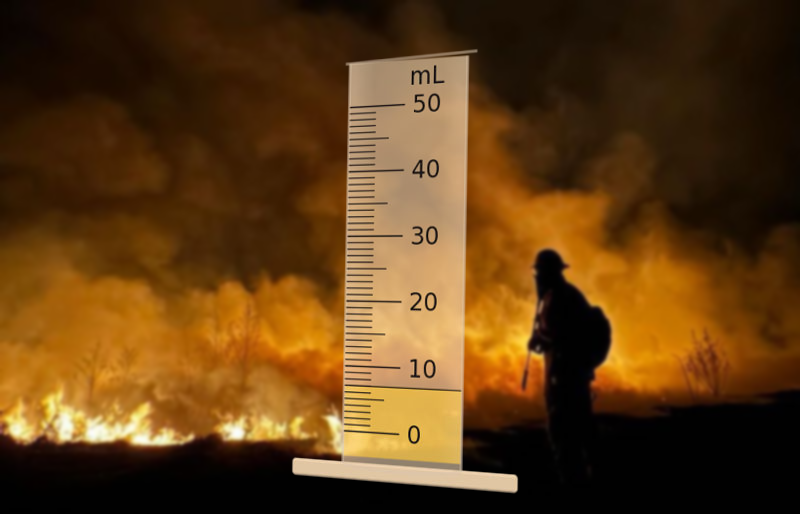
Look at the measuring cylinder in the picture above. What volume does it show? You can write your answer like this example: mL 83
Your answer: mL 7
